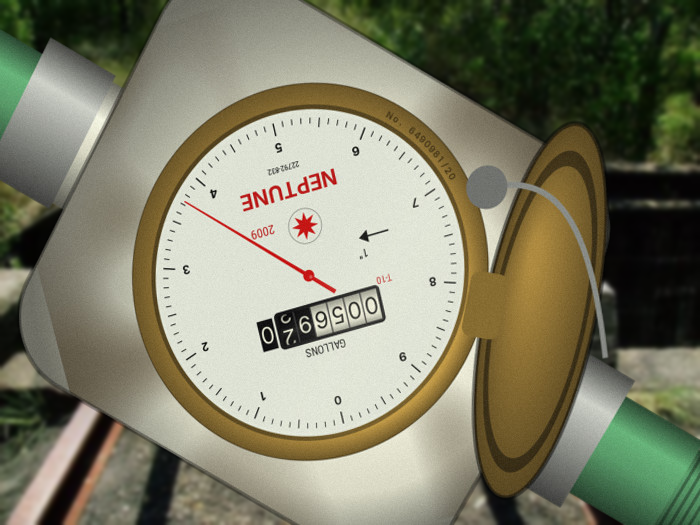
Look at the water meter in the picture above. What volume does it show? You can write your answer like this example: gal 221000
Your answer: gal 56923.7
